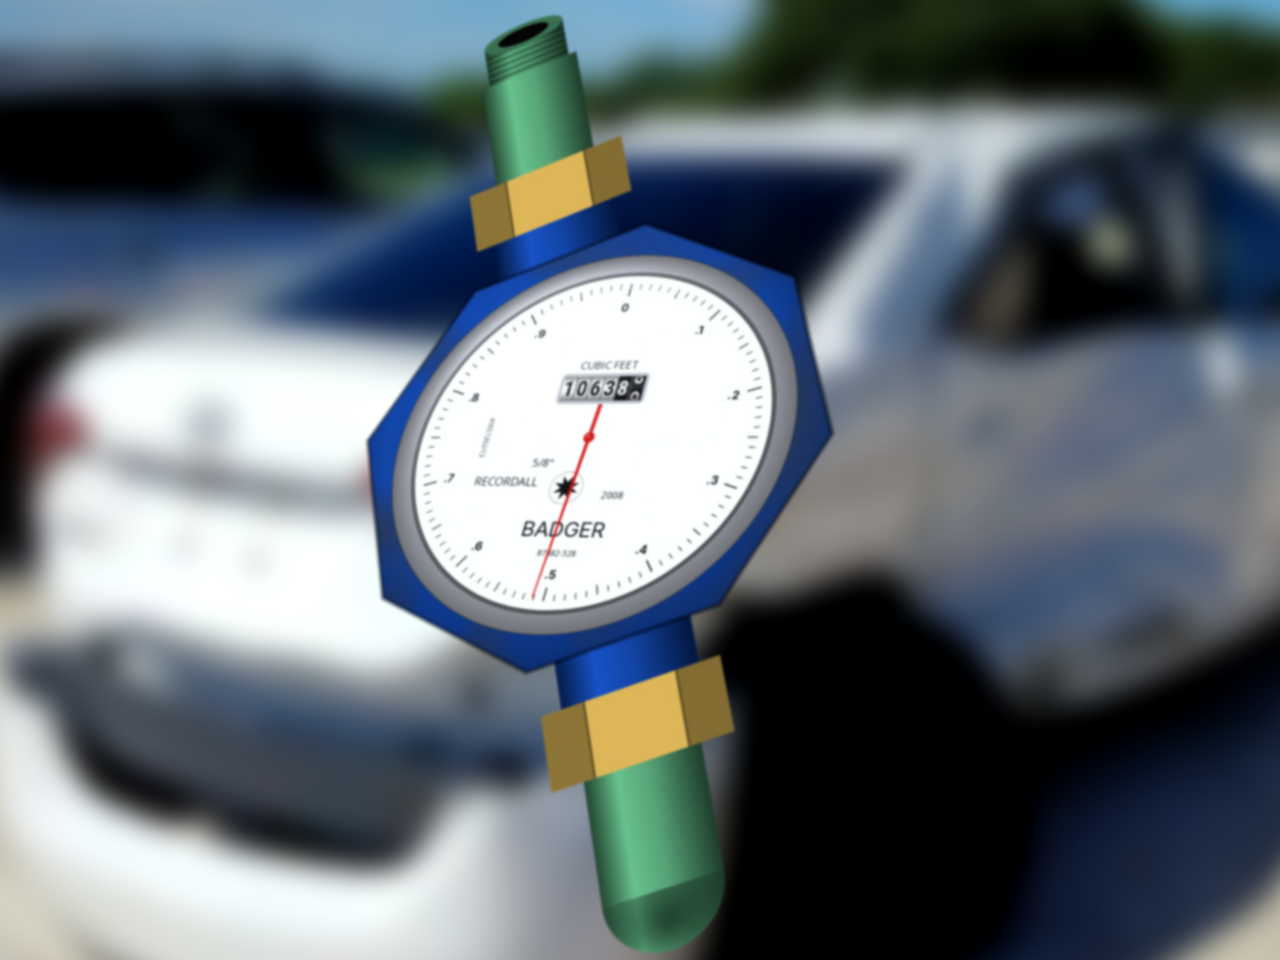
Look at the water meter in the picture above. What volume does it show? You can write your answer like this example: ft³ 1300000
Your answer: ft³ 106388.51
